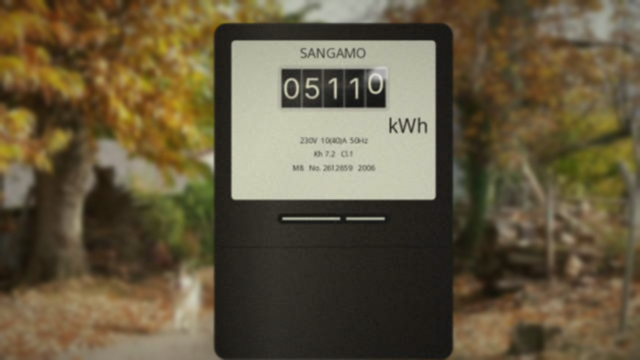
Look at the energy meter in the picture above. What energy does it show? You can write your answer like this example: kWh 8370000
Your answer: kWh 5110
